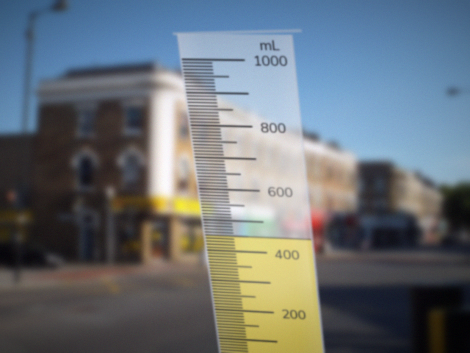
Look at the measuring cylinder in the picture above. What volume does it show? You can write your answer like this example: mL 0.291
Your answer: mL 450
